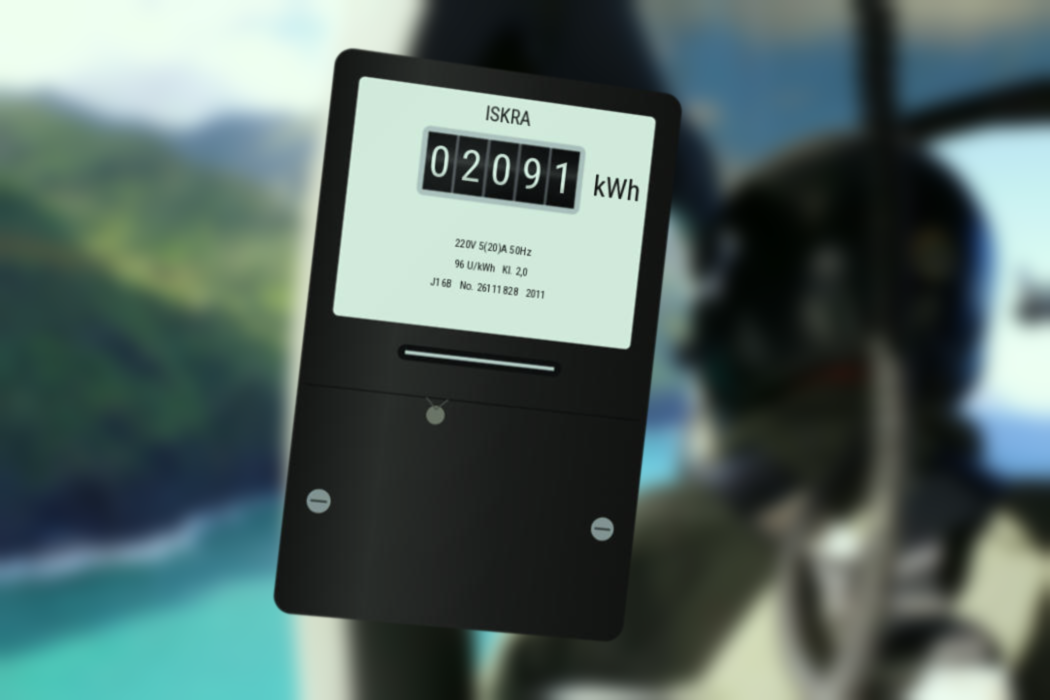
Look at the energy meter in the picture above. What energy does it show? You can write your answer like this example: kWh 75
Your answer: kWh 2091
